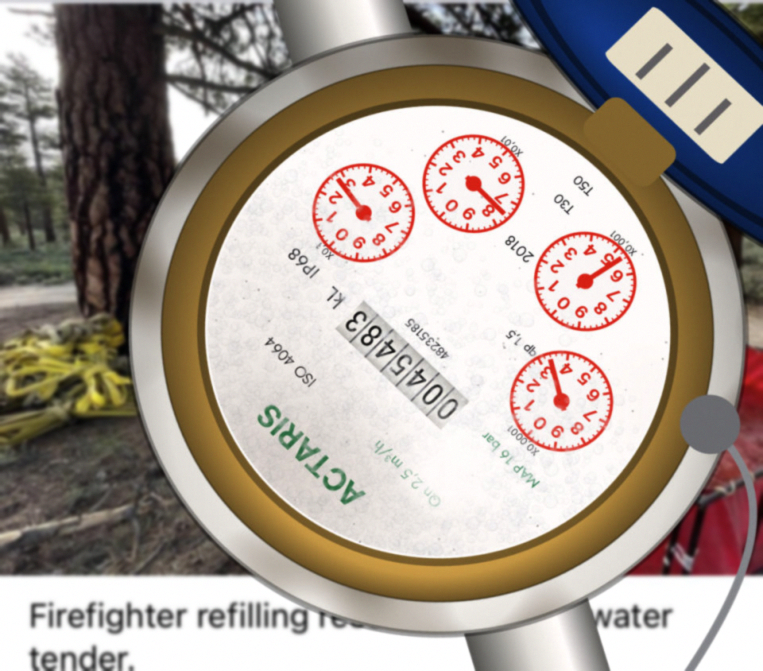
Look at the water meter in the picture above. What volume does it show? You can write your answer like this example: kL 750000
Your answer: kL 45483.2753
